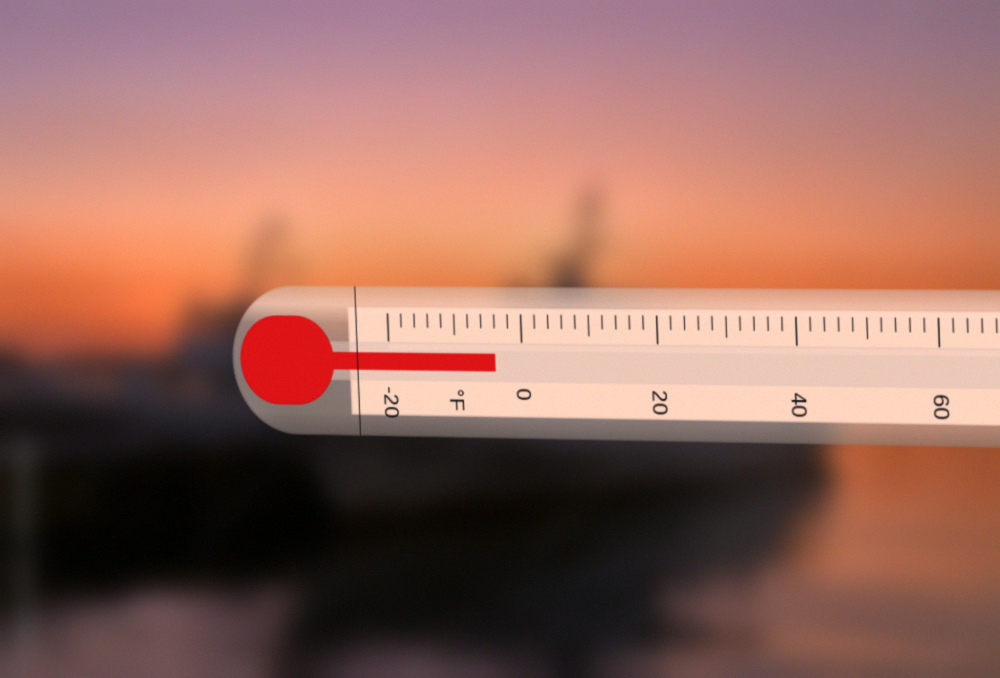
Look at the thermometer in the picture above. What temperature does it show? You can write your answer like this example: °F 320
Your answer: °F -4
